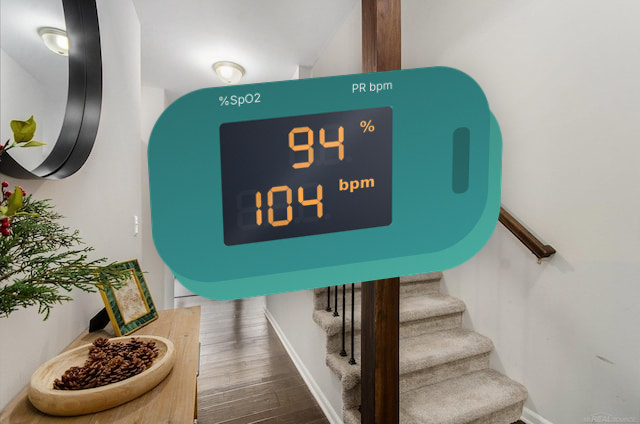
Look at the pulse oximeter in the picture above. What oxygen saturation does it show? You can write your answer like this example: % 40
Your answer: % 94
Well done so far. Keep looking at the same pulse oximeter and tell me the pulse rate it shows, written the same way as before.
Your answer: bpm 104
